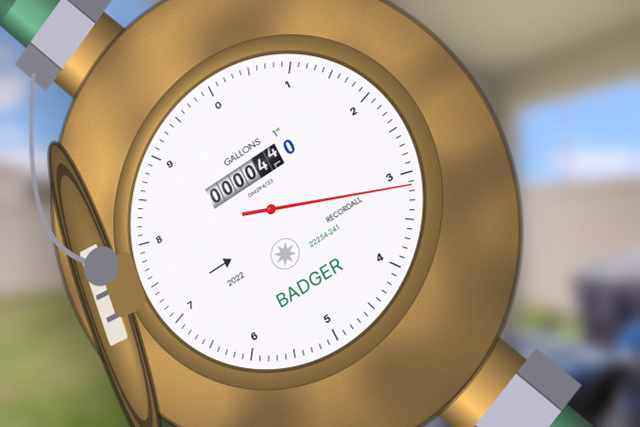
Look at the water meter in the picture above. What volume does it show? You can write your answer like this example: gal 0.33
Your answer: gal 443.1
